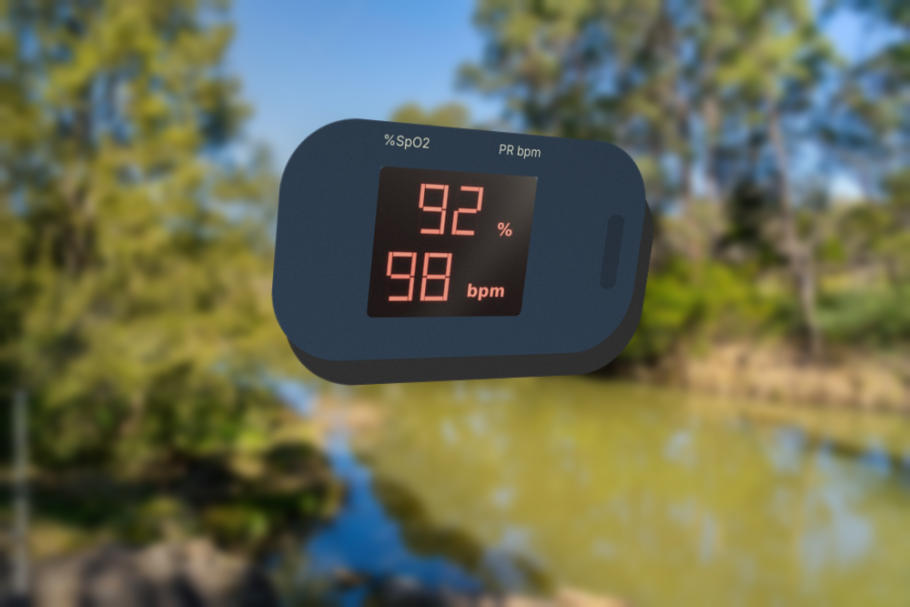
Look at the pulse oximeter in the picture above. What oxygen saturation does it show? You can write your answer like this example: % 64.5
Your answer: % 92
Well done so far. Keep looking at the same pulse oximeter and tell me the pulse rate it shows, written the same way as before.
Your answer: bpm 98
